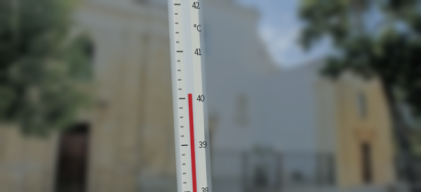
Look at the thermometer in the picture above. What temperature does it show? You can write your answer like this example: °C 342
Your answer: °C 40.1
